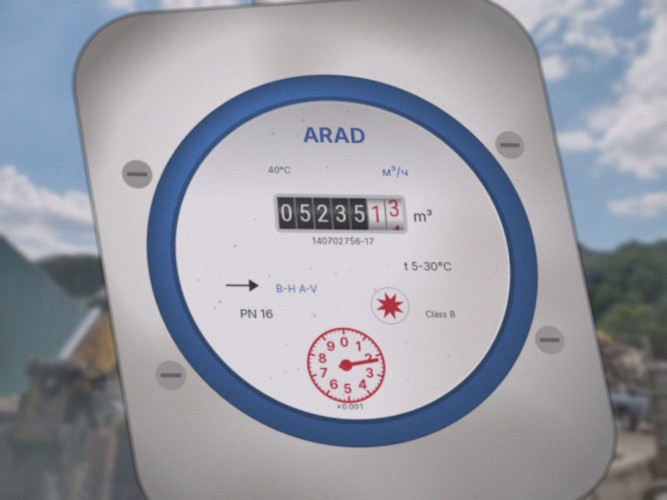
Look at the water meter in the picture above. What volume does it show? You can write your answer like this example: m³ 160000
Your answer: m³ 5235.132
